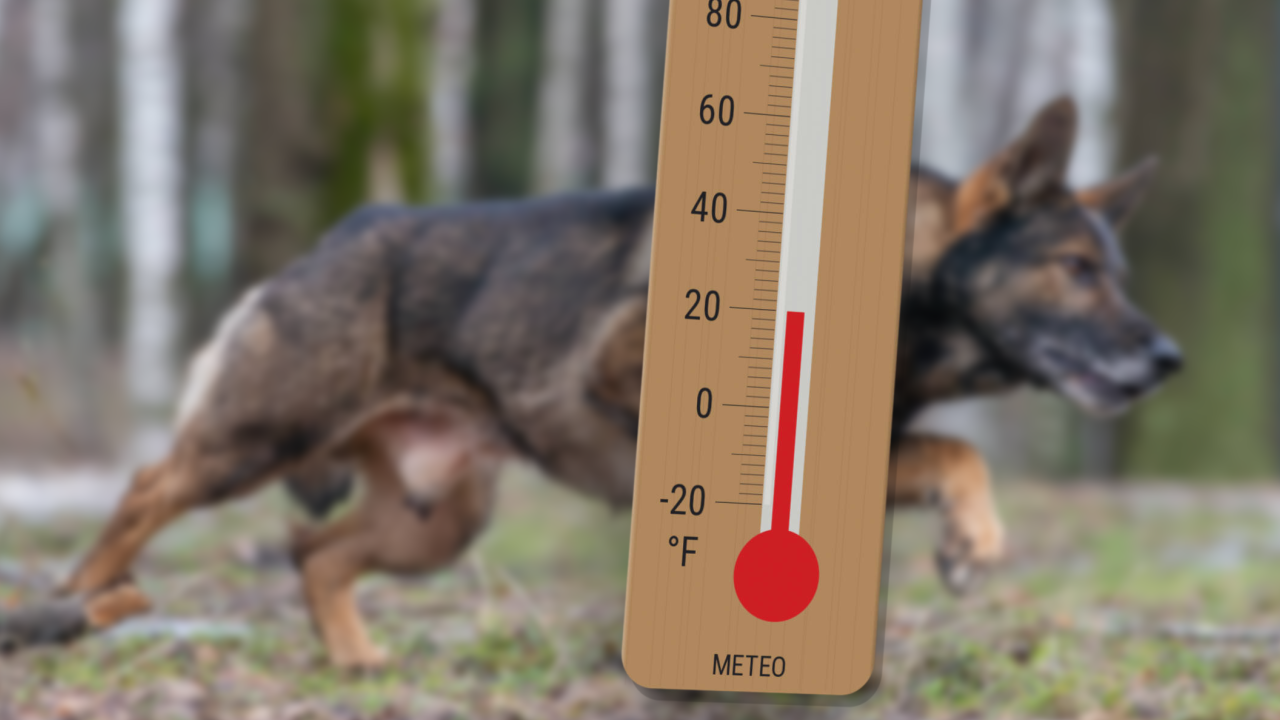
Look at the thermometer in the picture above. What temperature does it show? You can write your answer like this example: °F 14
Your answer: °F 20
